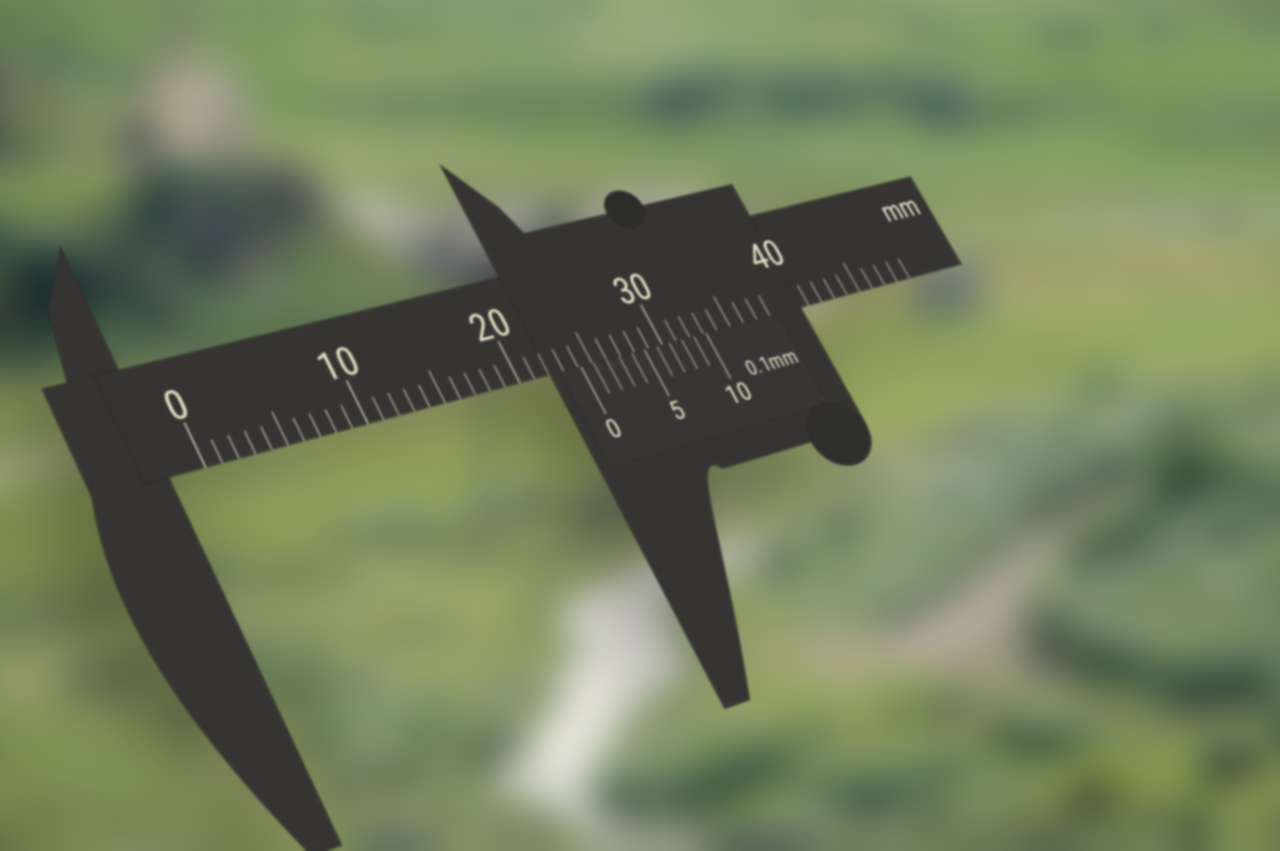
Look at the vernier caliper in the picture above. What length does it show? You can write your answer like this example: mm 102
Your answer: mm 24.2
